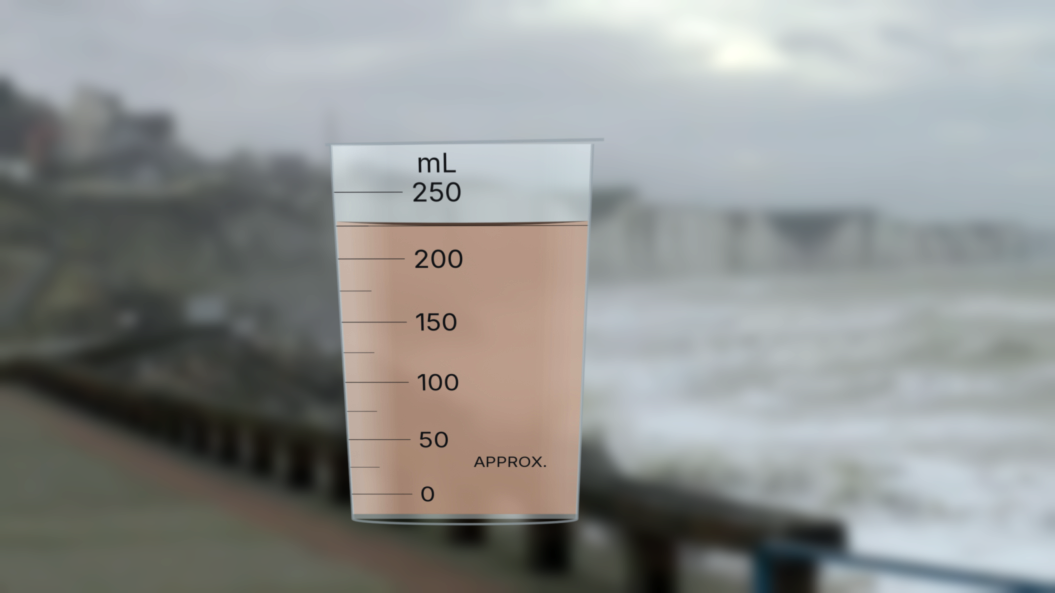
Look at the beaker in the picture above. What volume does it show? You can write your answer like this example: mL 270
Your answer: mL 225
